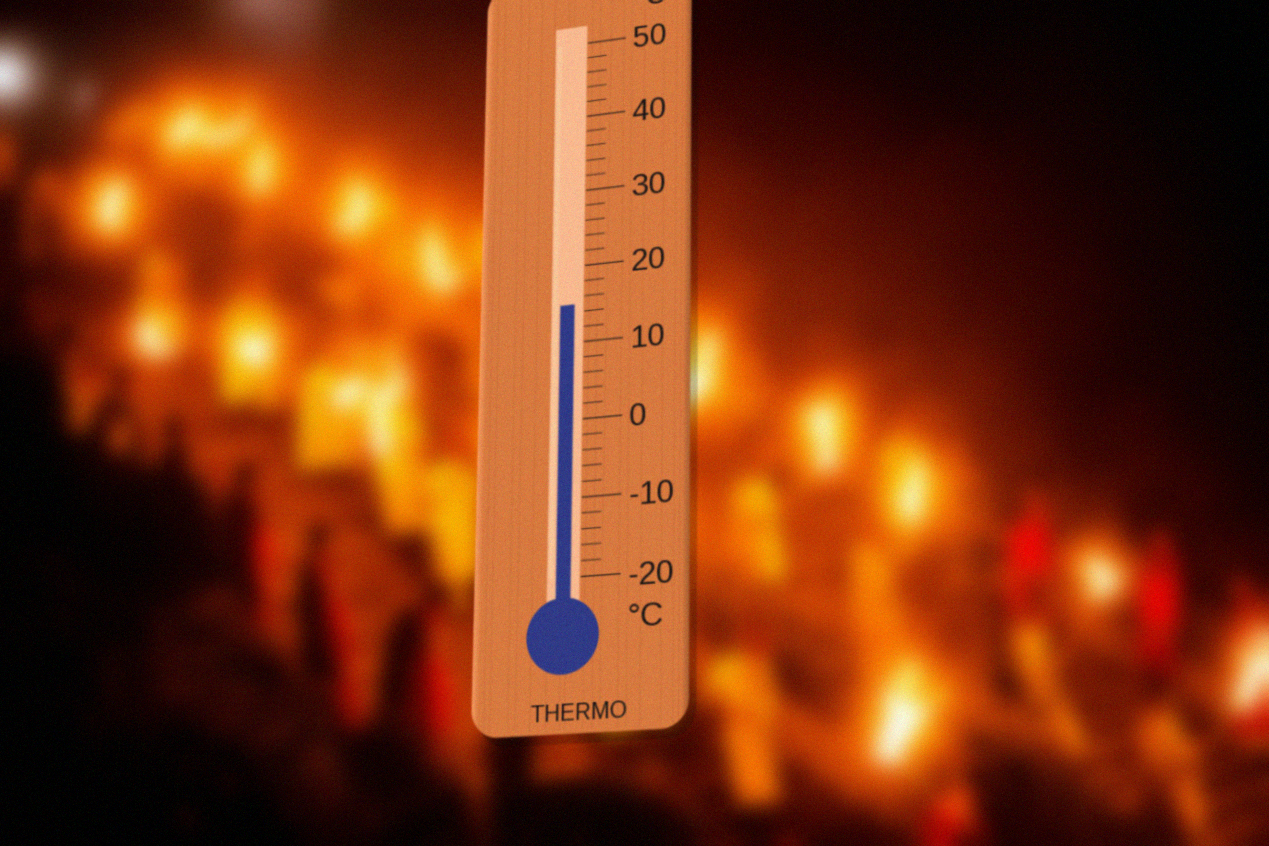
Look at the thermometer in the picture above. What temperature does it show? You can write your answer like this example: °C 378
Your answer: °C 15
